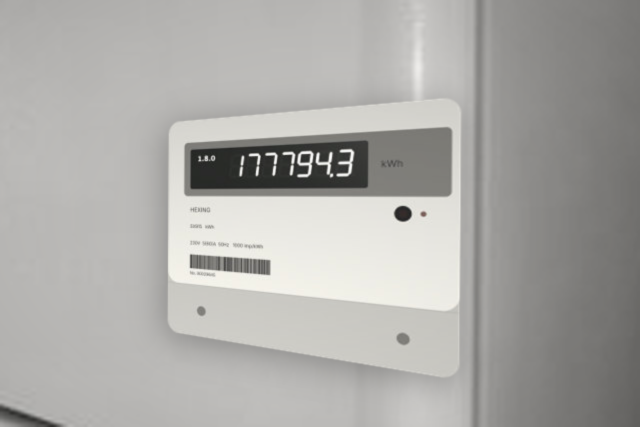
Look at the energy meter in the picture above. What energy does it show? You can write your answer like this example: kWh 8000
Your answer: kWh 177794.3
